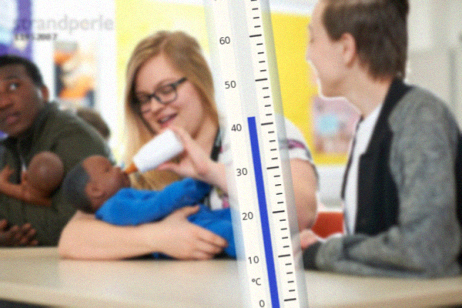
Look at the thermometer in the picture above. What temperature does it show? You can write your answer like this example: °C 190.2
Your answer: °C 42
